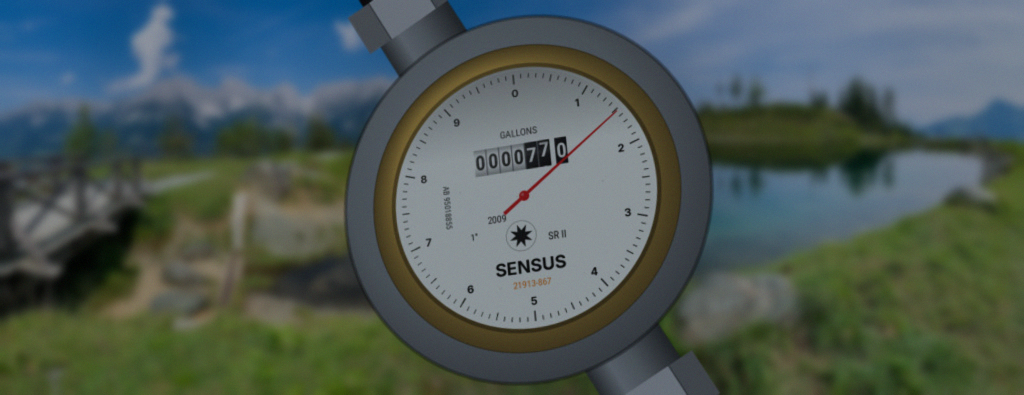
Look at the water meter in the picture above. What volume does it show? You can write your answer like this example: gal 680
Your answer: gal 771.5
